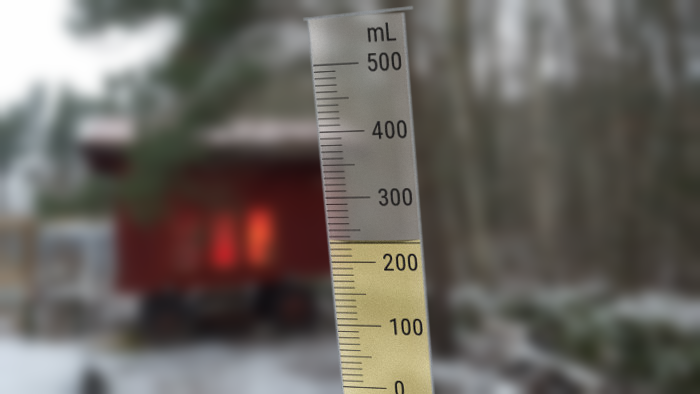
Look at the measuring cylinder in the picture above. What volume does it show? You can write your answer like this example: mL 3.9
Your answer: mL 230
